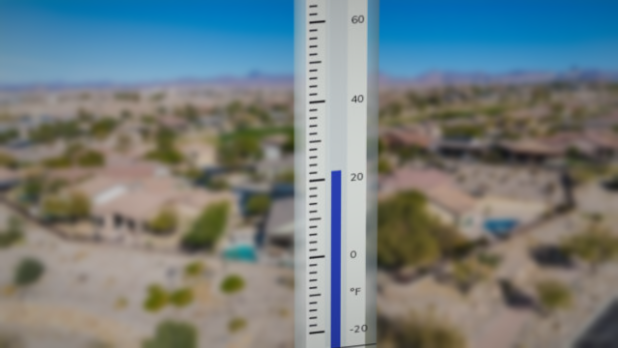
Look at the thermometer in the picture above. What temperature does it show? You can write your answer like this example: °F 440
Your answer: °F 22
